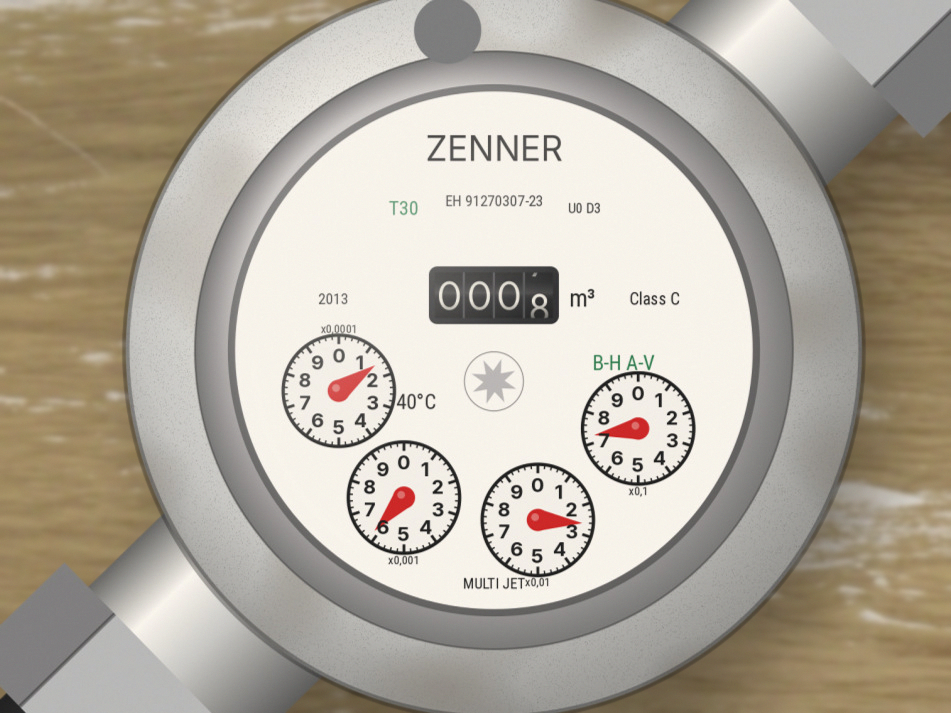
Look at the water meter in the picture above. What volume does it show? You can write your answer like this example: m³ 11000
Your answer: m³ 7.7261
